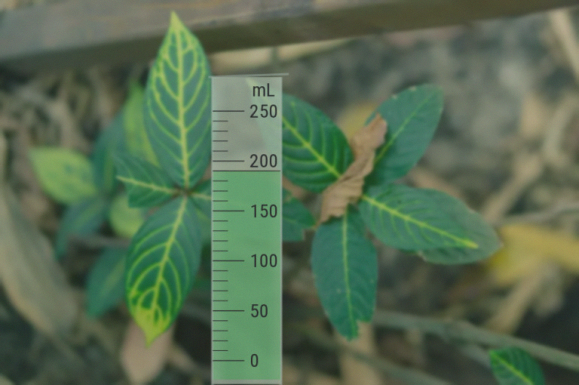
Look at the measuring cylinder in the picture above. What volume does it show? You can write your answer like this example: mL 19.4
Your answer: mL 190
